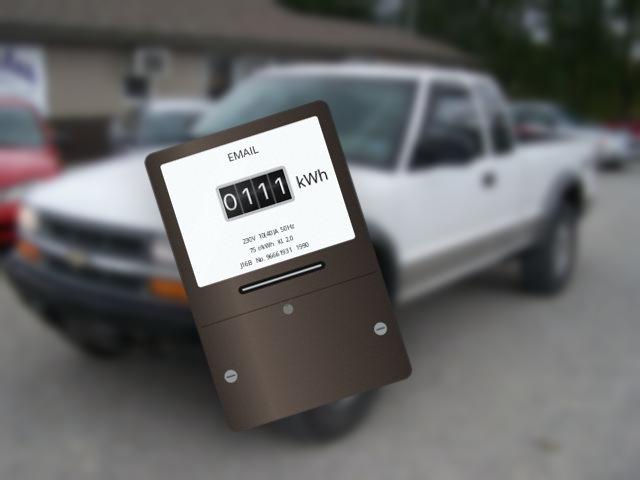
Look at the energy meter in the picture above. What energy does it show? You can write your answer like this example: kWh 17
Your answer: kWh 111
